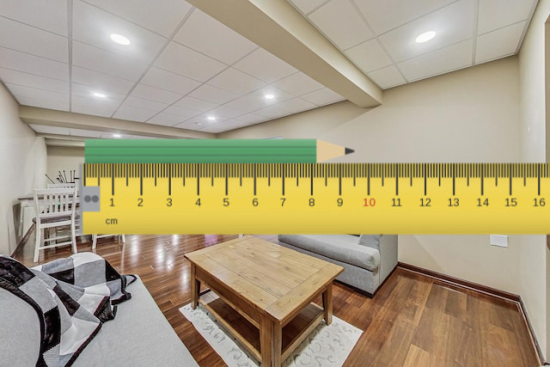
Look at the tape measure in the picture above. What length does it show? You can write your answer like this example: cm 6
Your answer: cm 9.5
